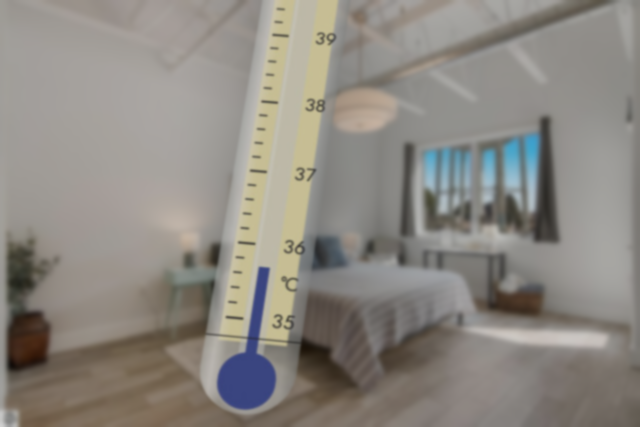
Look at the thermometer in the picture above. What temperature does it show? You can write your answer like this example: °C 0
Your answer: °C 35.7
